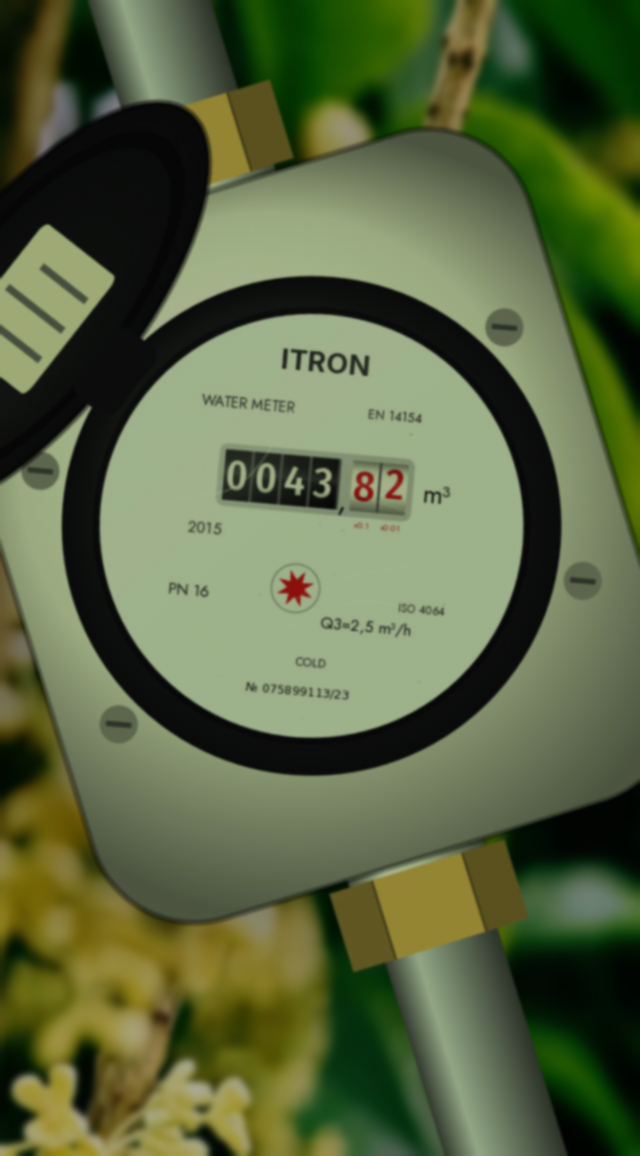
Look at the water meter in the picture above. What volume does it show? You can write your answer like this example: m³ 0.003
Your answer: m³ 43.82
